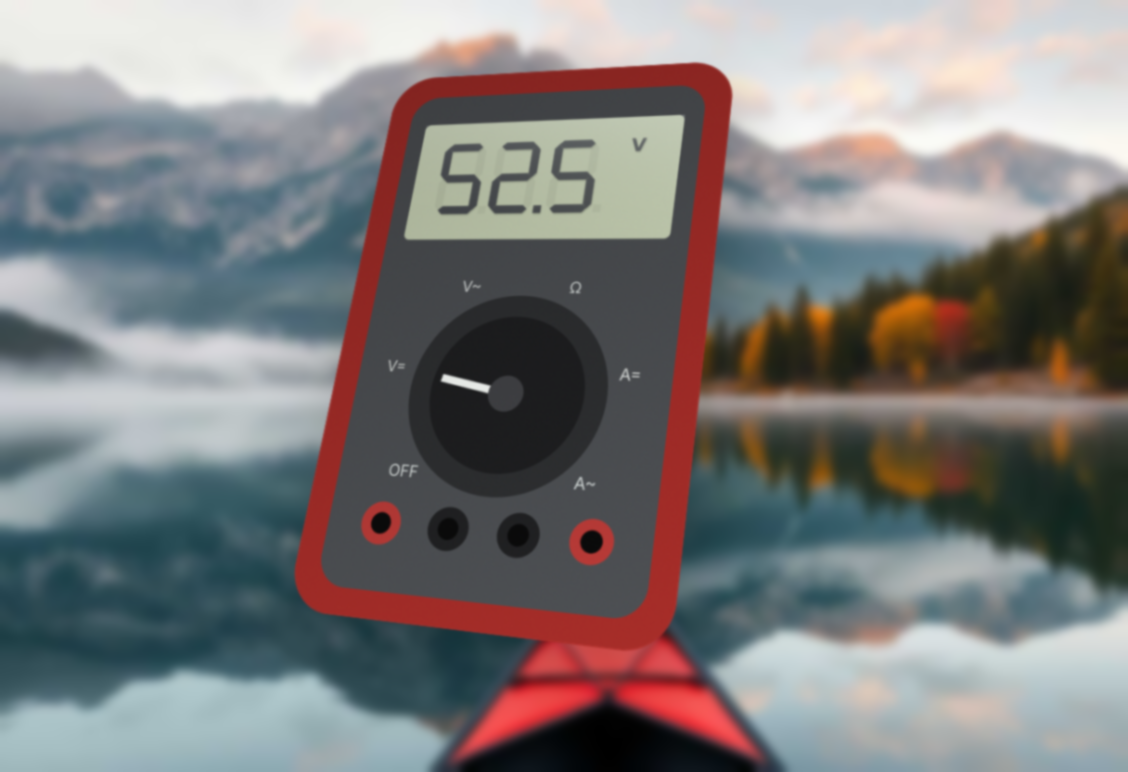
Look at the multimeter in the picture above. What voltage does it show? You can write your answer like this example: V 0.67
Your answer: V 52.5
